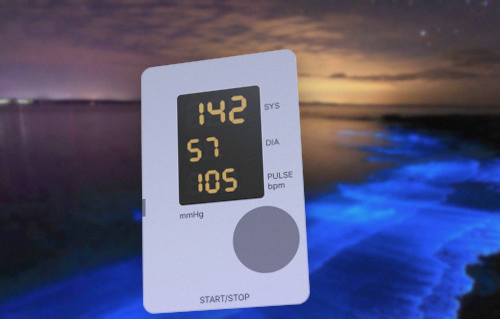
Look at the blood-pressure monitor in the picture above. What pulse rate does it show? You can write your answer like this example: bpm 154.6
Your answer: bpm 105
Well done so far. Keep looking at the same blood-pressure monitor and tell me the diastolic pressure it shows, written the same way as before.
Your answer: mmHg 57
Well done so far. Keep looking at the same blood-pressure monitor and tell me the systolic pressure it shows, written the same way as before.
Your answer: mmHg 142
